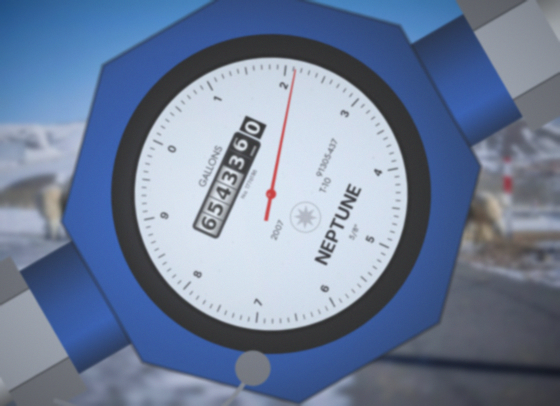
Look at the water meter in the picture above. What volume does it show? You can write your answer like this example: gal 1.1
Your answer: gal 6543362.1
